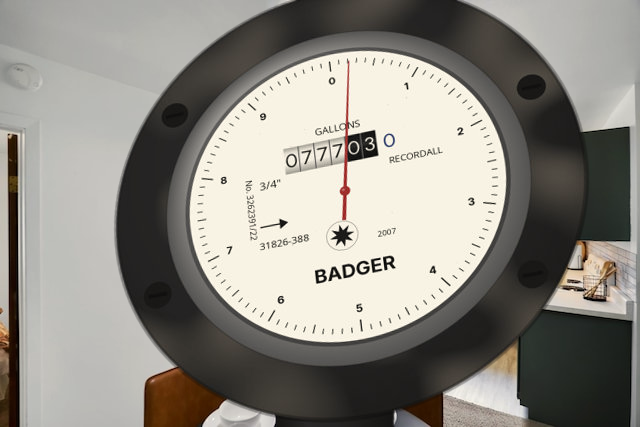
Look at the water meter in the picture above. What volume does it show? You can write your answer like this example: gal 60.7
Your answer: gal 777030.2
